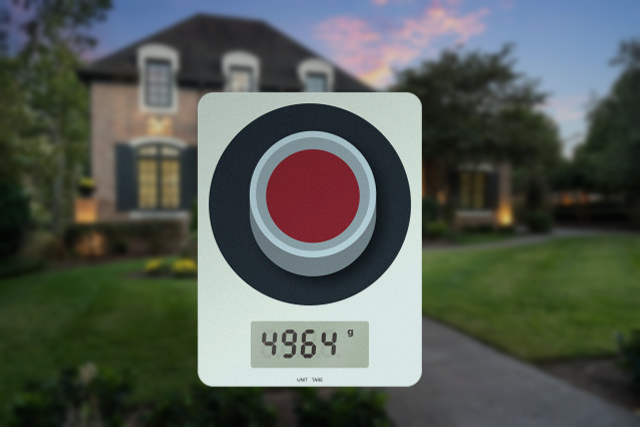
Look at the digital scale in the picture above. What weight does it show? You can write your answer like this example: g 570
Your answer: g 4964
